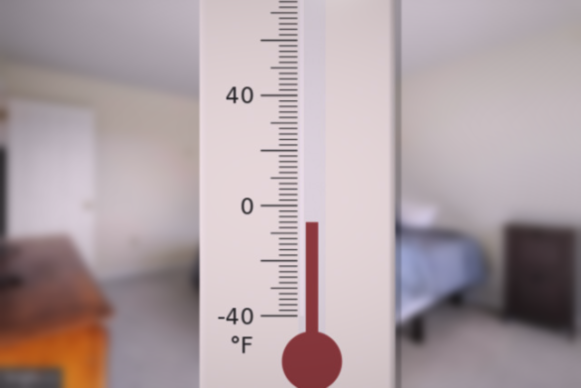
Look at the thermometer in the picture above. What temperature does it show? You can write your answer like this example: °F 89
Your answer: °F -6
